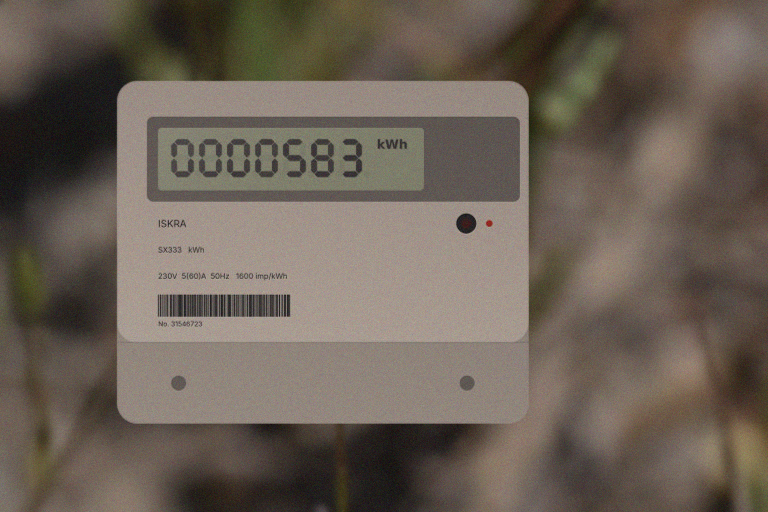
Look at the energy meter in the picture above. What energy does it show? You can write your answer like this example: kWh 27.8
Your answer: kWh 583
